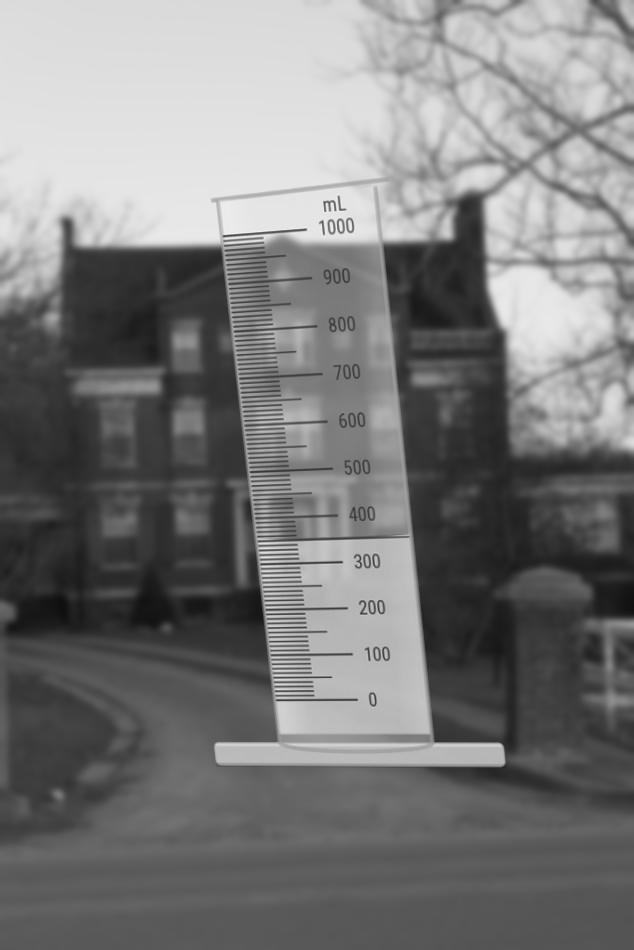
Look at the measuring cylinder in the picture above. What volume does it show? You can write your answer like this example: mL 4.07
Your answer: mL 350
